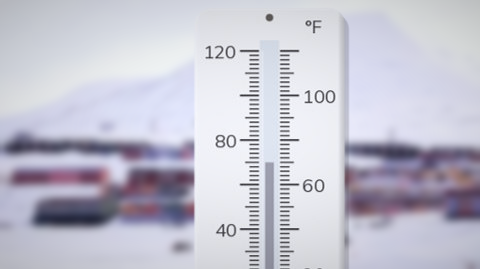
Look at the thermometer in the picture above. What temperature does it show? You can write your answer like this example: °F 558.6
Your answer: °F 70
